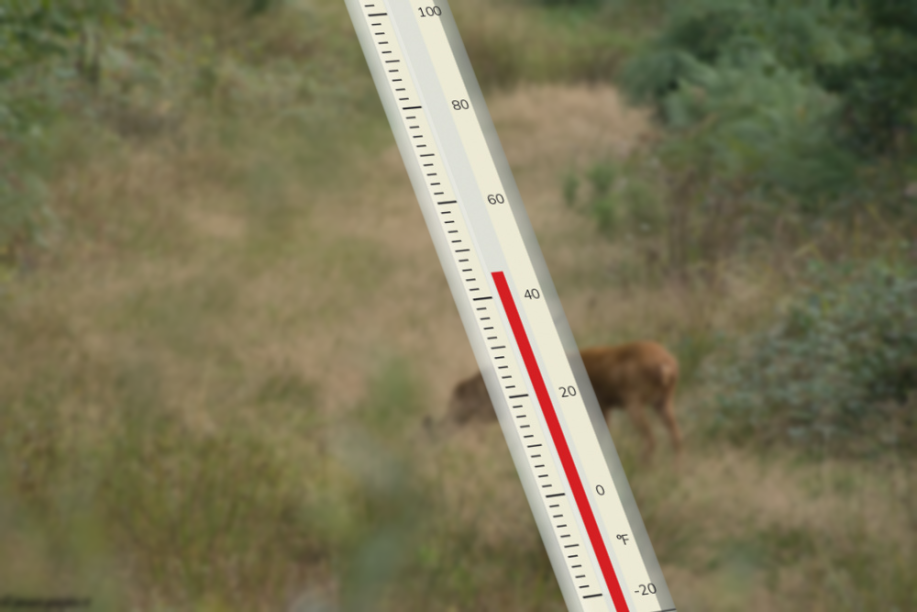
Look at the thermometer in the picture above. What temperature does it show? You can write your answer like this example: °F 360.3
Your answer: °F 45
